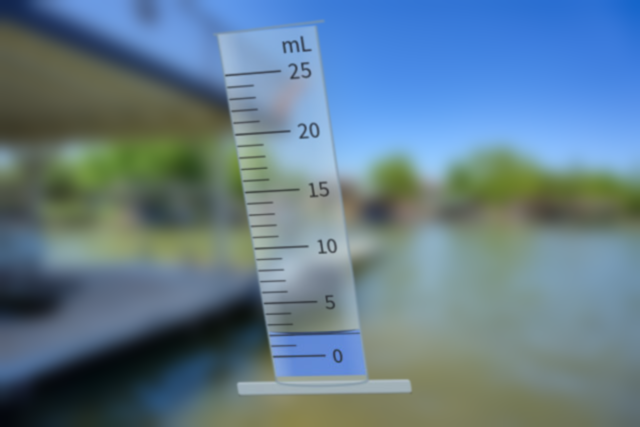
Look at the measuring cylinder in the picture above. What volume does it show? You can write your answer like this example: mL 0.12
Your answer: mL 2
